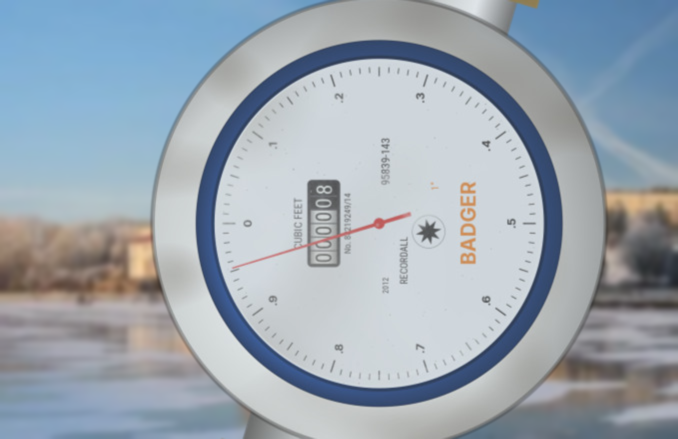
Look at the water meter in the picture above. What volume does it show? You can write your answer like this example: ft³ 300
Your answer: ft³ 7.95
